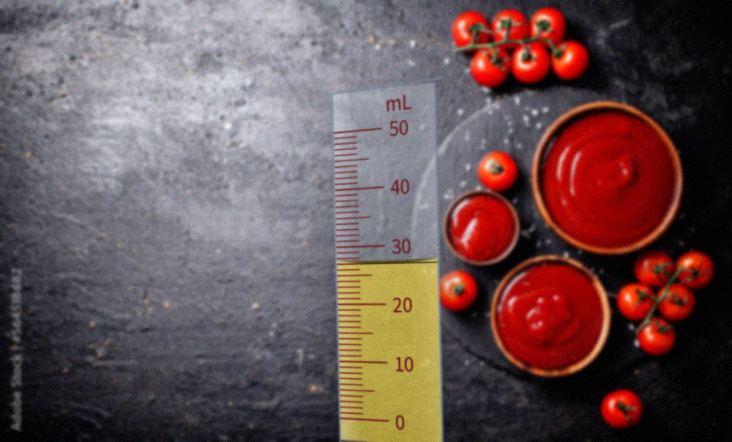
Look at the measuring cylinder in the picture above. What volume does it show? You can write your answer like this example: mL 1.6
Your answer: mL 27
